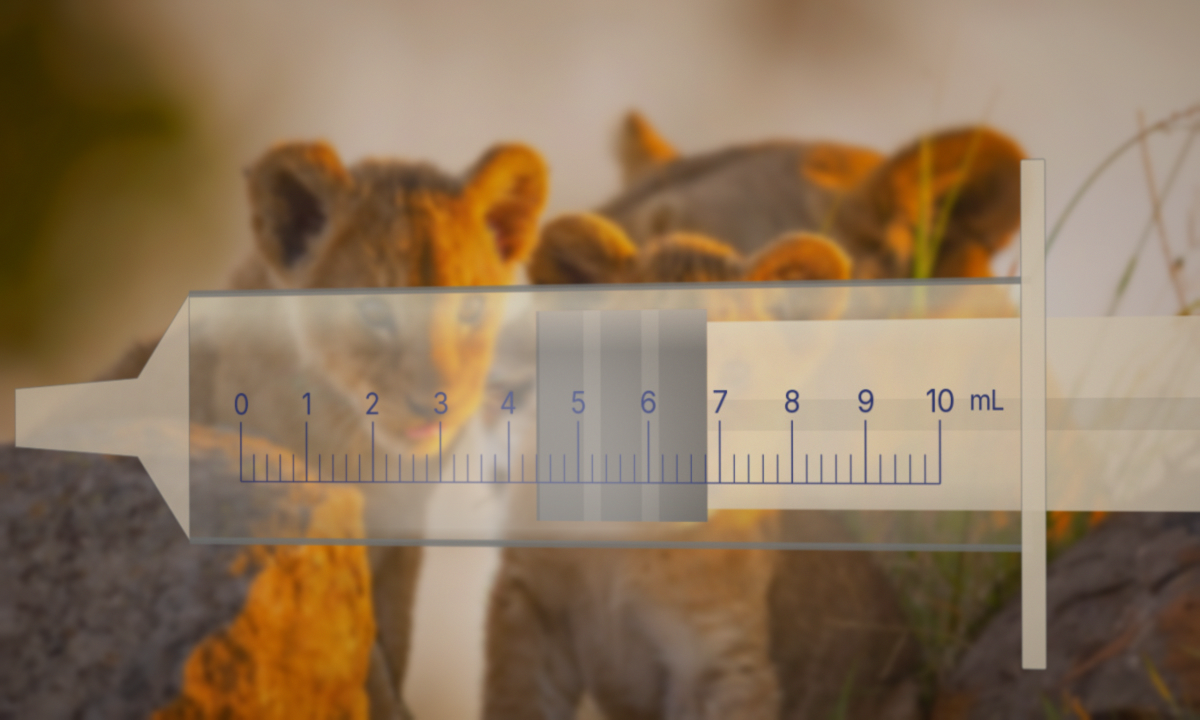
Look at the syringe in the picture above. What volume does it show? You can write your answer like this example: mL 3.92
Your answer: mL 4.4
